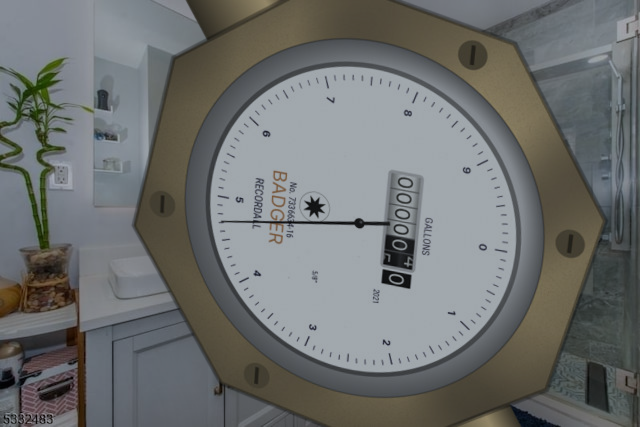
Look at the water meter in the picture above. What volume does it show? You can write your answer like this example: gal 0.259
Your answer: gal 44.7
